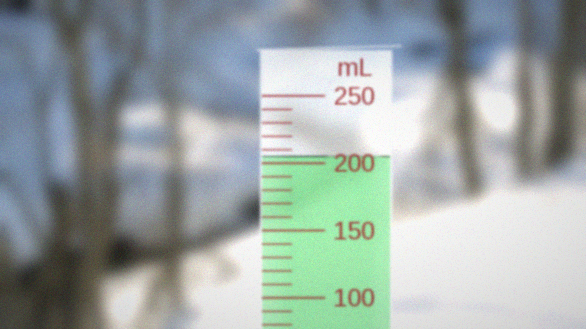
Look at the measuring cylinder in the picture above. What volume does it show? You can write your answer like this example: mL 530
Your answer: mL 205
